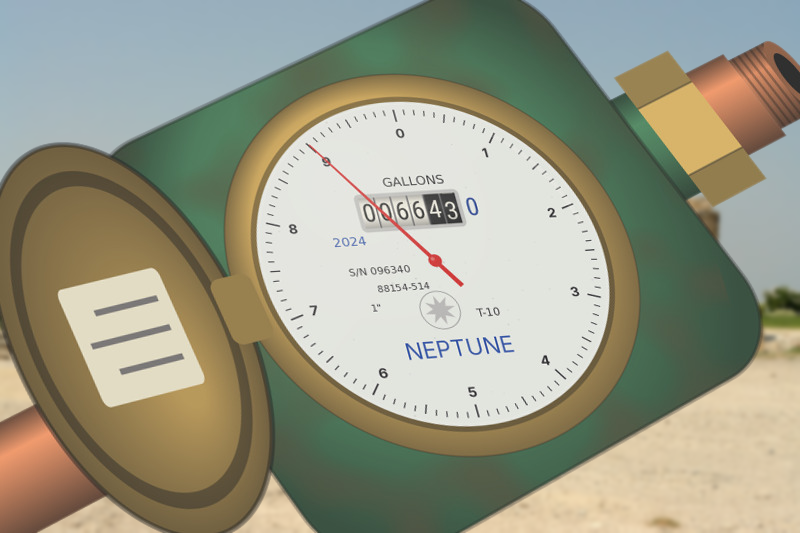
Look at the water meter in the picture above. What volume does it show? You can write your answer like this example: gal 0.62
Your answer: gal 66429.0
